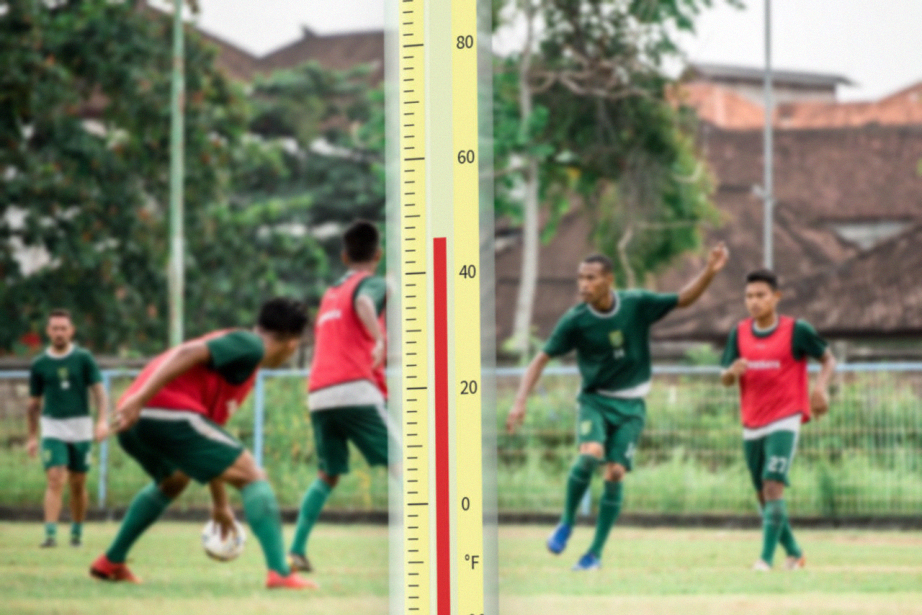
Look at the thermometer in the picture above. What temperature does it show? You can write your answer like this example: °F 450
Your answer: °F 46
